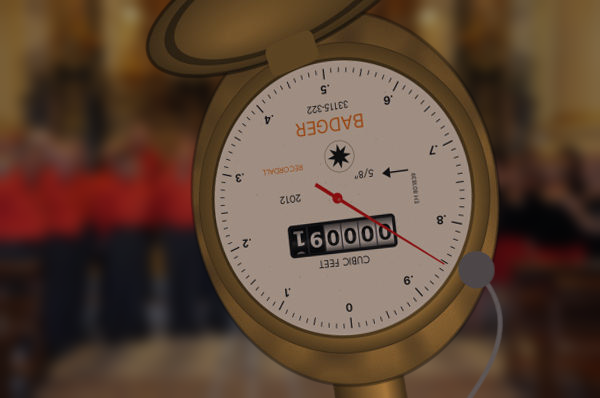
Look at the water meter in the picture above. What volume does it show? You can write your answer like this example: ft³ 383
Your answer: ft³ 90.85
